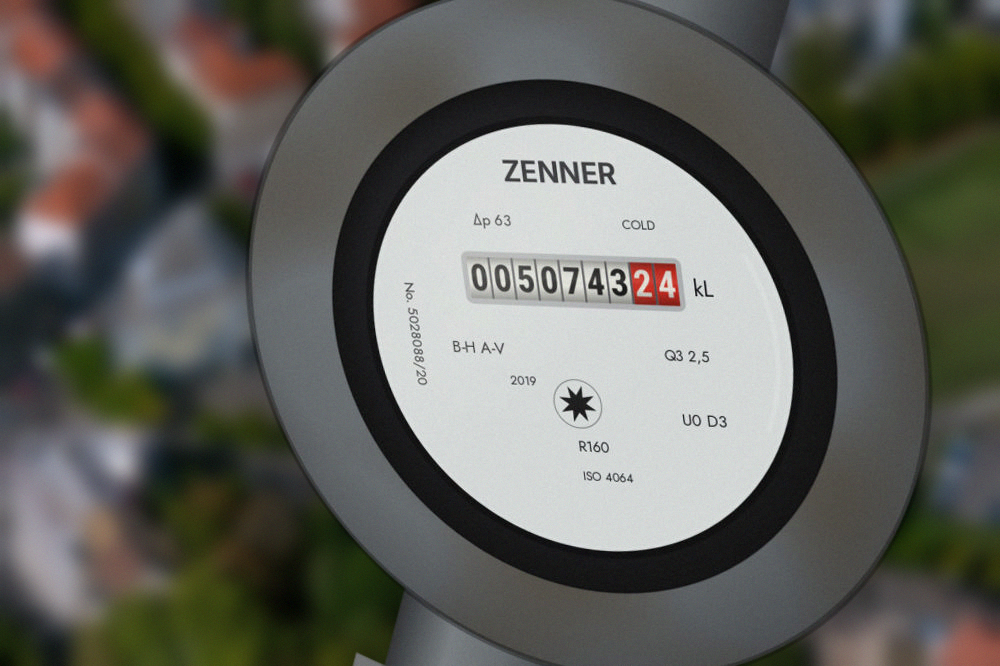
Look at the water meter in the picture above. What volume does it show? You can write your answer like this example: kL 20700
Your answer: kL 50743.24
